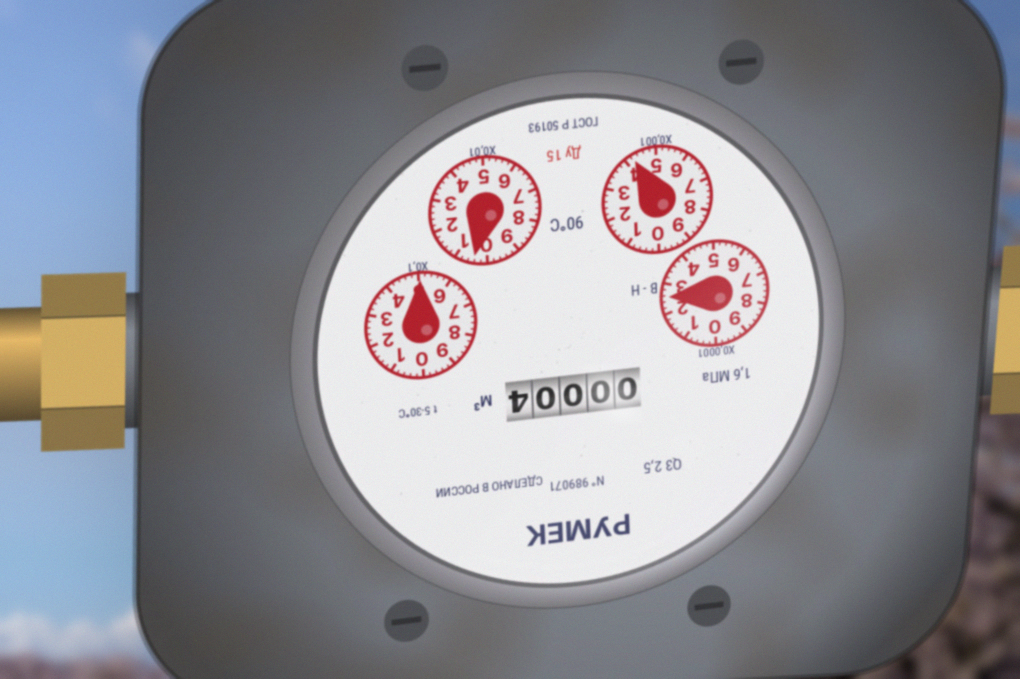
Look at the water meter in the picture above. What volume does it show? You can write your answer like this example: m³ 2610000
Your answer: m³ 4.5042
